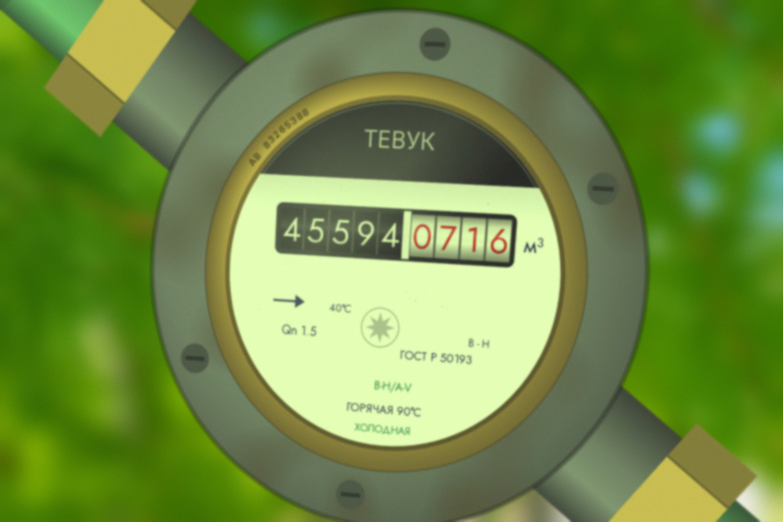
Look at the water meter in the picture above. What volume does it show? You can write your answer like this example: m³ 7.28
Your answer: m³ 45594.0716
